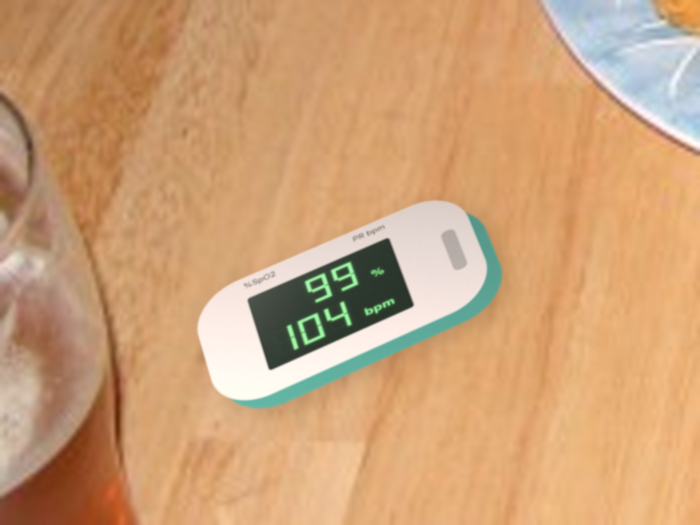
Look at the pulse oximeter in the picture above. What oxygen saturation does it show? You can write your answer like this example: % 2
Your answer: % 99
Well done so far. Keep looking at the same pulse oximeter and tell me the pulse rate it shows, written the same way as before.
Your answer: bpm 104
